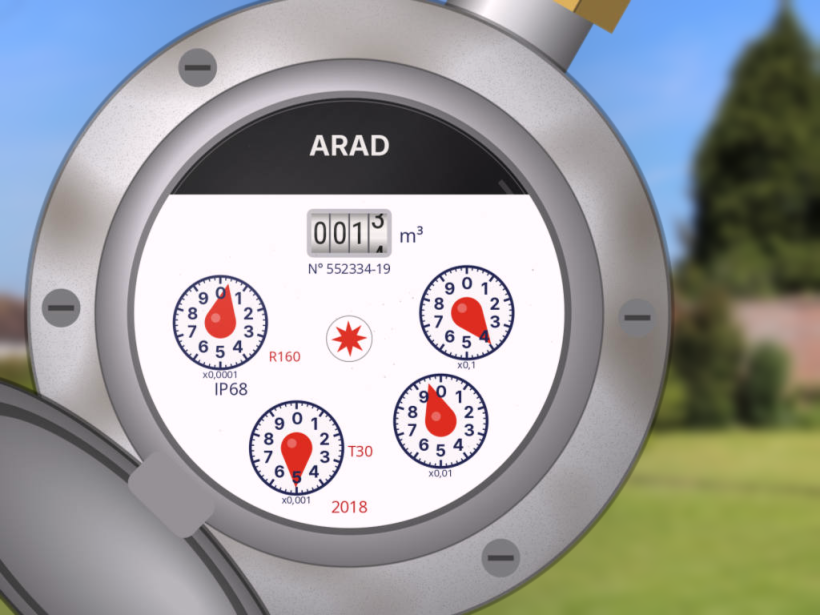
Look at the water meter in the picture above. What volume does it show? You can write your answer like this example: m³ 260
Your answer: m³ 13.3950
